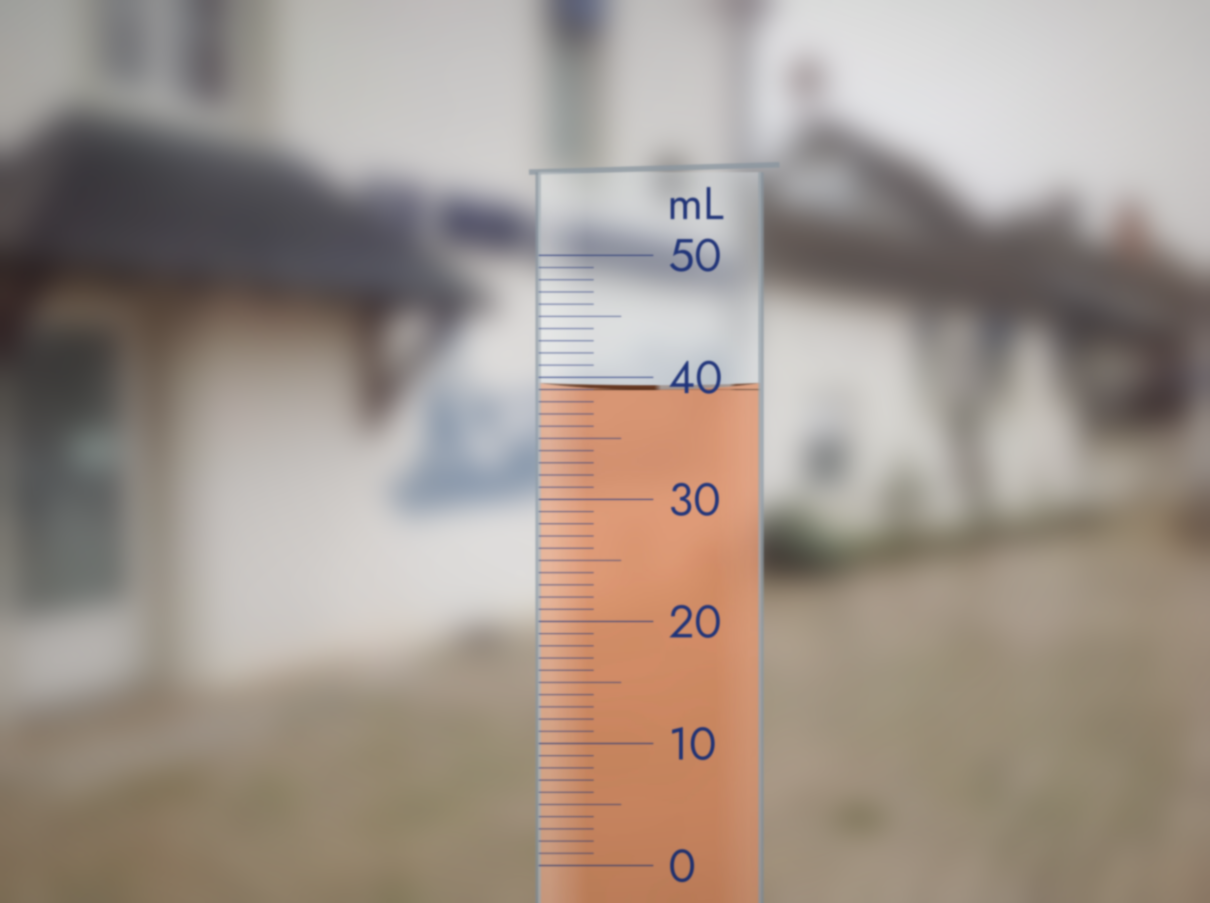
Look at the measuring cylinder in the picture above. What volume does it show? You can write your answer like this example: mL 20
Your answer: mL 39
